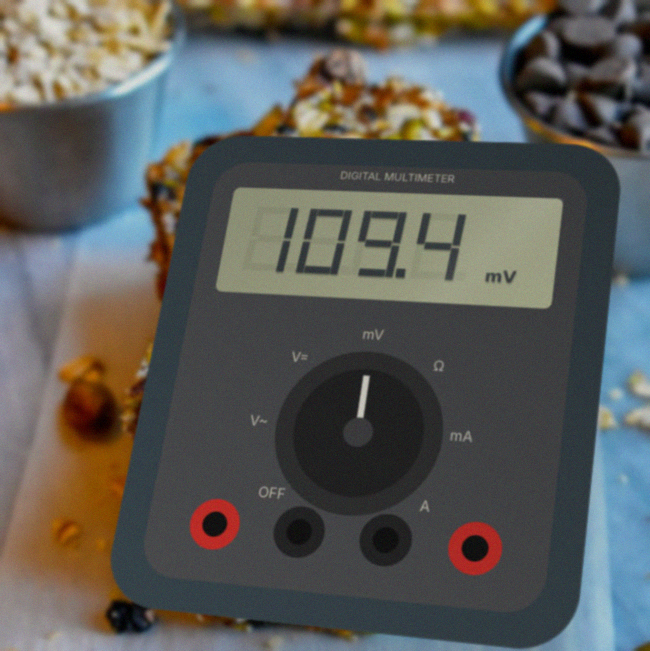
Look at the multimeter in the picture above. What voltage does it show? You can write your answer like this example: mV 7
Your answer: mV 109.4
